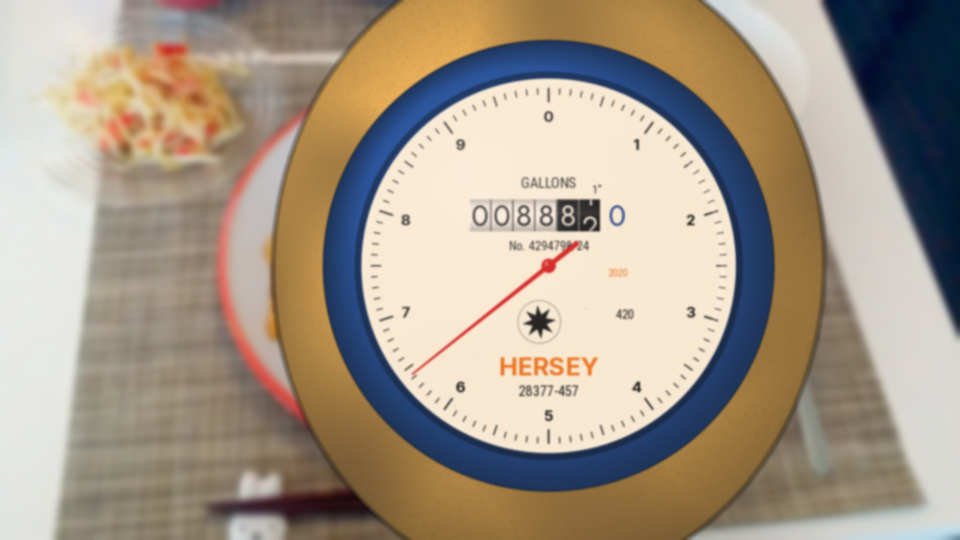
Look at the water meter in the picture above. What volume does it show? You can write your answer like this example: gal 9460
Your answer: gal 88816.4
